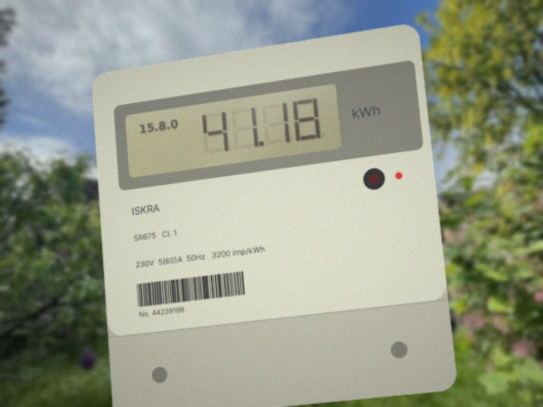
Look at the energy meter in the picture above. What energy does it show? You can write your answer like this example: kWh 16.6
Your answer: kWh 41.18
